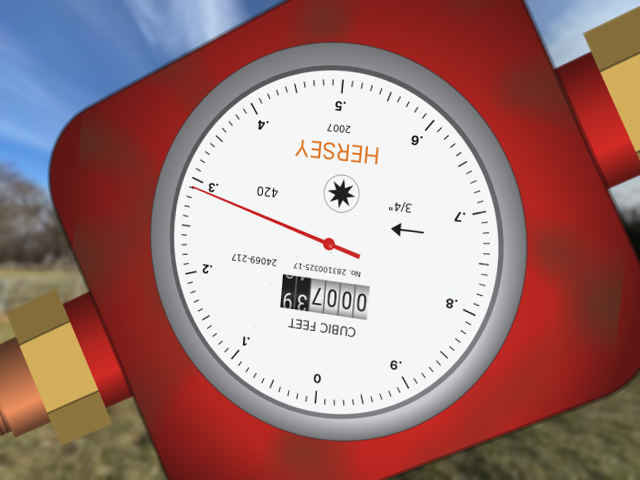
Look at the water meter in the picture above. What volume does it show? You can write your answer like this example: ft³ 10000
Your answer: ft³ 739.29
